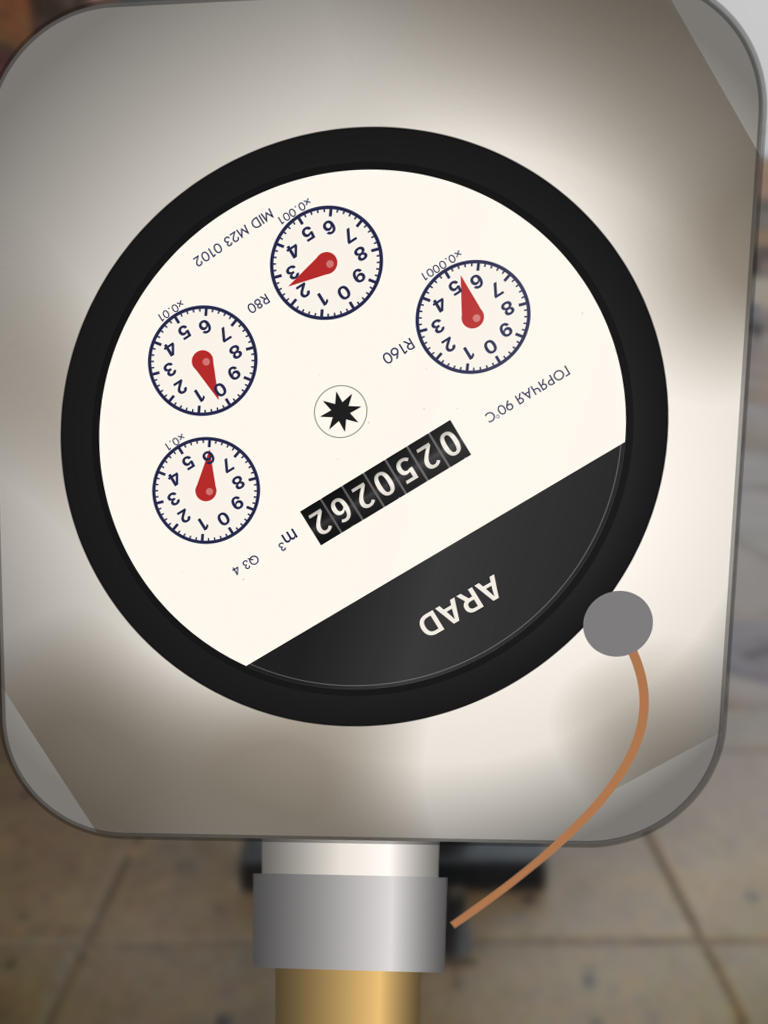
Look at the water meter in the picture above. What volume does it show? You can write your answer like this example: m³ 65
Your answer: m³ 250262.6025
